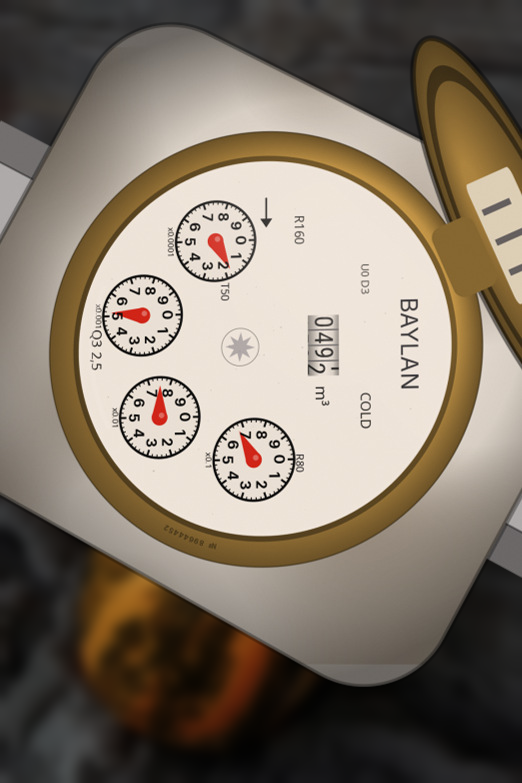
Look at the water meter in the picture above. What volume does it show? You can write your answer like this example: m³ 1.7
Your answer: m³ 491.6751
